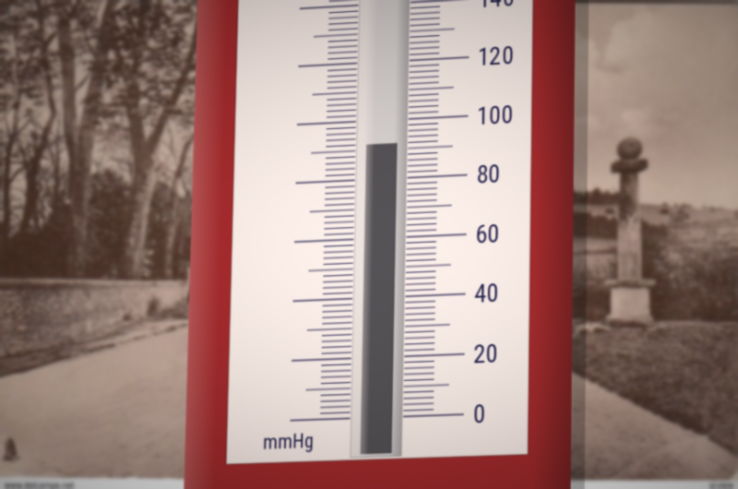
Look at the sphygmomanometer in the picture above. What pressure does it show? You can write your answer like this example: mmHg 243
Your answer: mmHg 92
